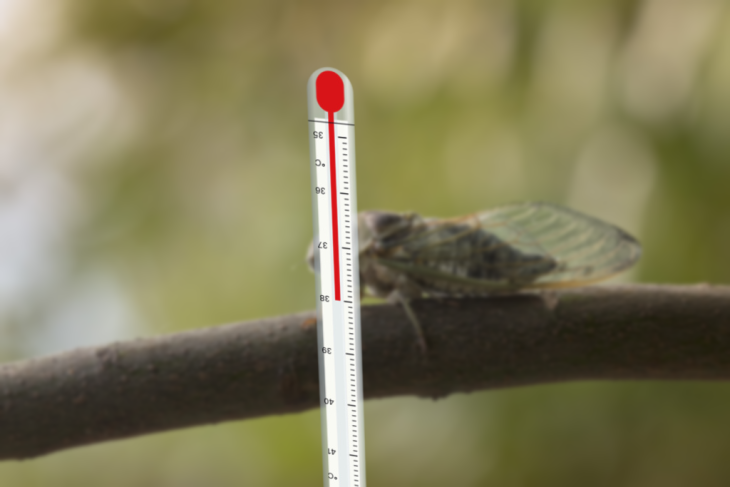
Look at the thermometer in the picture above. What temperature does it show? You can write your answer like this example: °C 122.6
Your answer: °C 38
